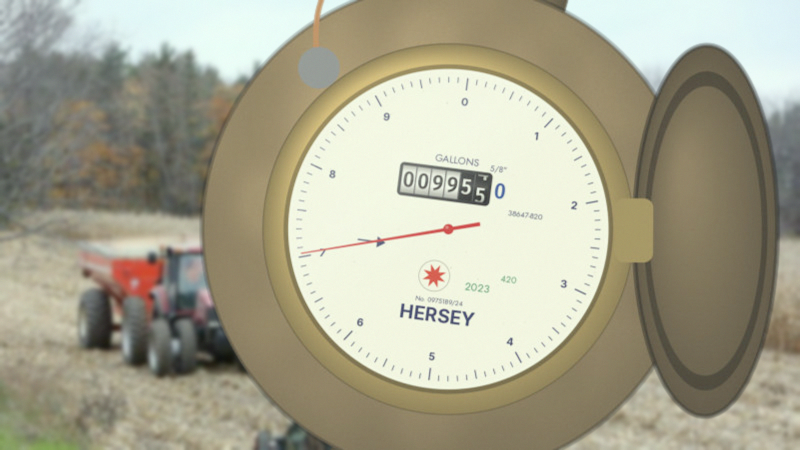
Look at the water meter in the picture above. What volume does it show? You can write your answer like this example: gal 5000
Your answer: gal 99547.0
